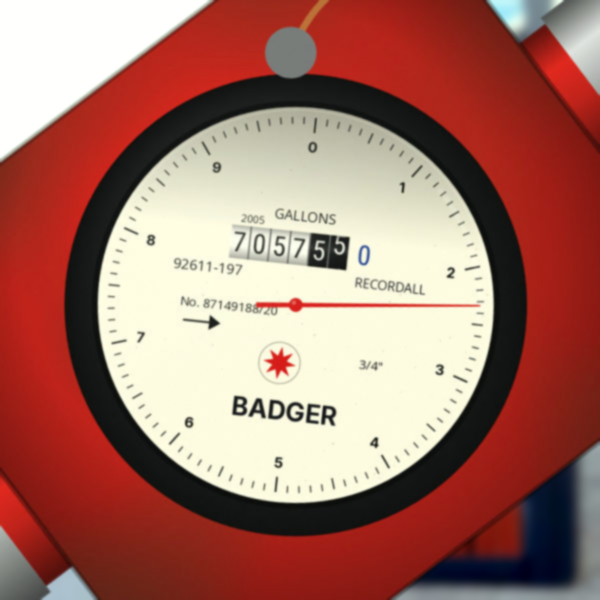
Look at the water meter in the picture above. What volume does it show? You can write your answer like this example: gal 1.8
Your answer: gal 7057552.3
